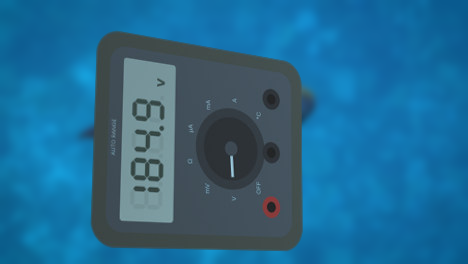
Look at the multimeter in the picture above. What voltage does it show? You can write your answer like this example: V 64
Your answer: V 184.9
